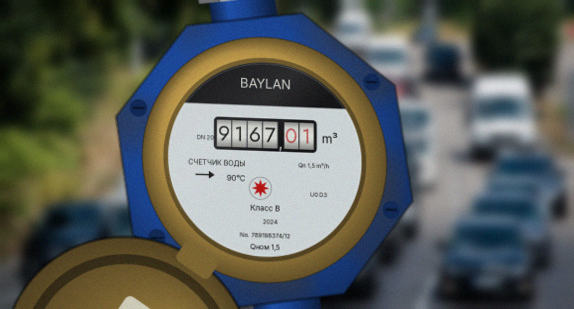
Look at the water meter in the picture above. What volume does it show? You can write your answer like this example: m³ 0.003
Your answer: m³ 9167.01
